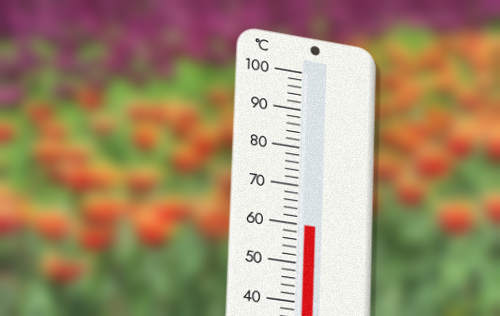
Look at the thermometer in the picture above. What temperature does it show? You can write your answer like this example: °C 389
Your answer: °C 60
